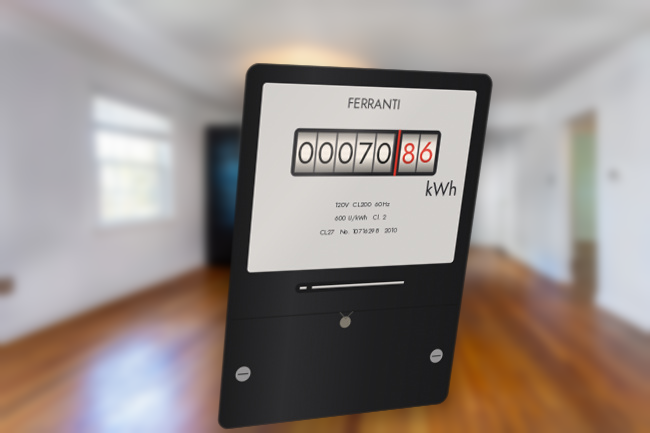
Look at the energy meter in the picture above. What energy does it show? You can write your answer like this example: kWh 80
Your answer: kWh 70.86
